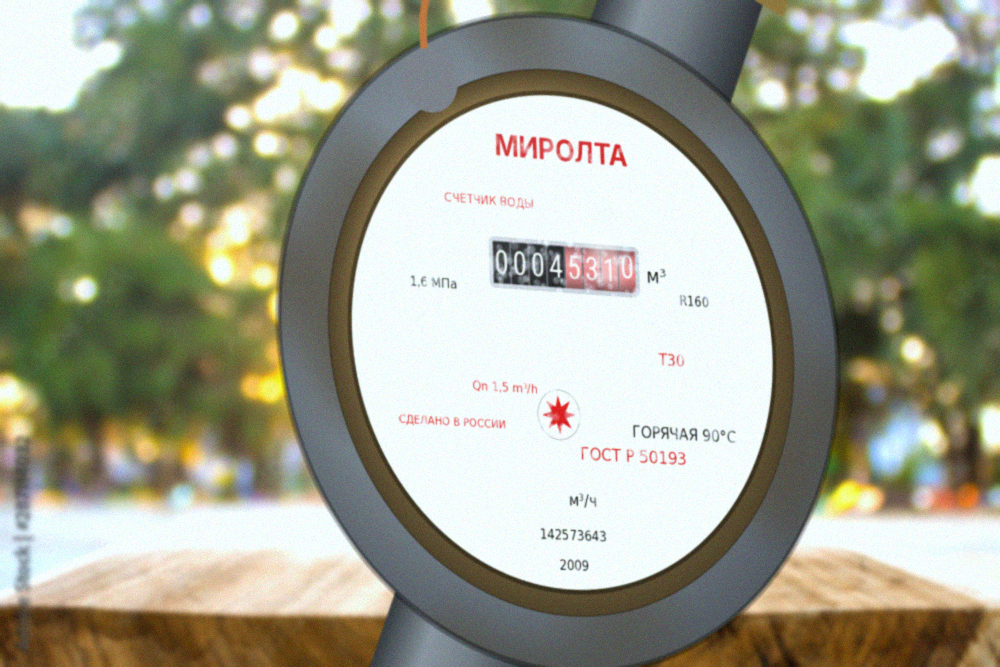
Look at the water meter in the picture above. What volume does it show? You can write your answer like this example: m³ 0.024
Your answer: m³ 4.5310
